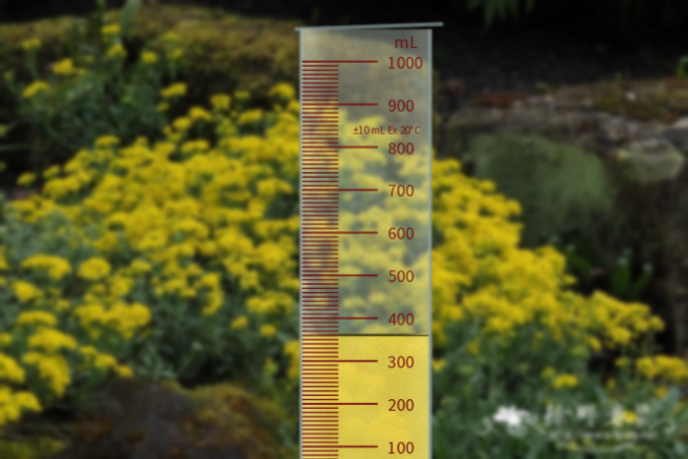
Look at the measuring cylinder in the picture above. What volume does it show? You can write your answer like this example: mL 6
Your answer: mL 360
